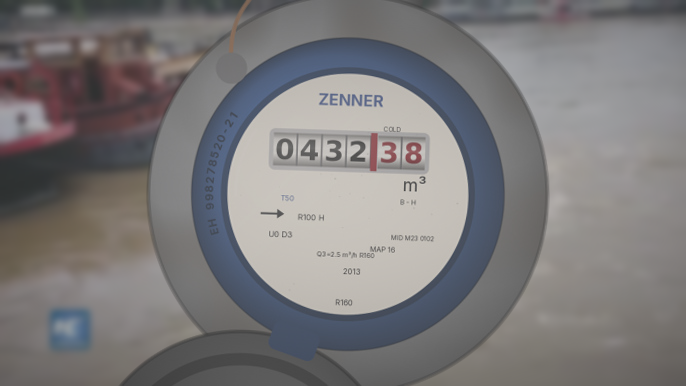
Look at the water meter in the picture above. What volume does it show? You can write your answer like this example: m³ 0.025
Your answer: m³ 432.38
